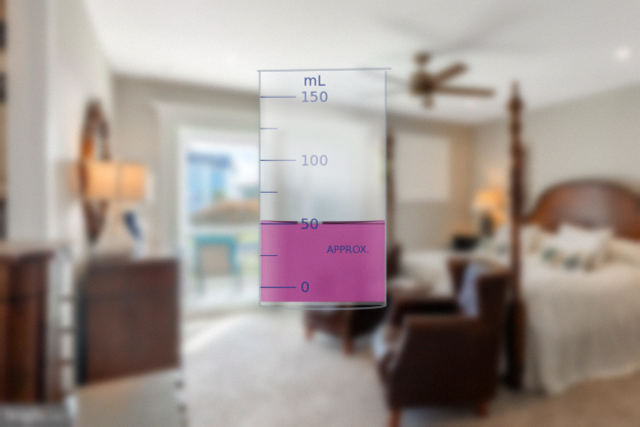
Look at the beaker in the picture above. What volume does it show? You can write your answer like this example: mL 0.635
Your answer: mL 50
